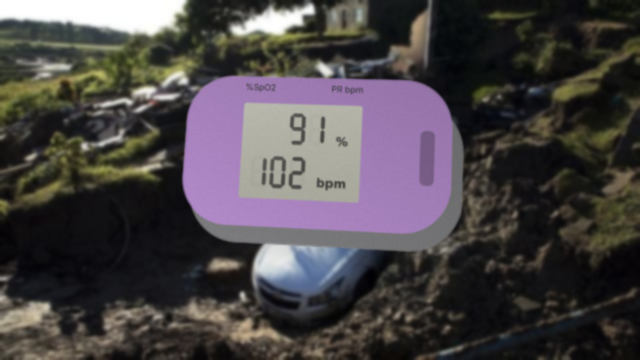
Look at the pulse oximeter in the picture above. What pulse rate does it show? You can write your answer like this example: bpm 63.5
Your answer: bpm 102
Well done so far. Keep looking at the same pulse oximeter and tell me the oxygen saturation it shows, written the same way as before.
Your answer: % 91
